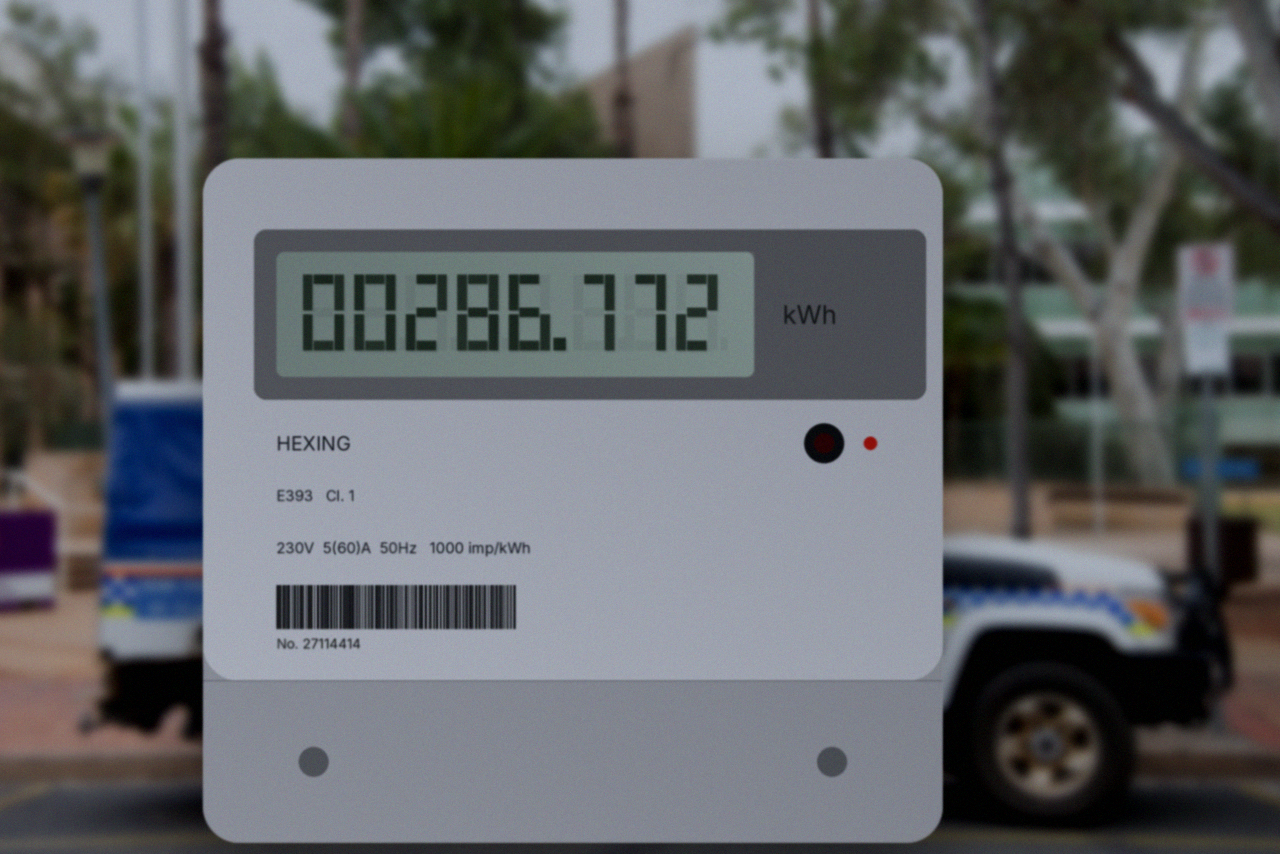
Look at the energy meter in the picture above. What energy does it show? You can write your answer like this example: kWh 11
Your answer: kWh 286.772
